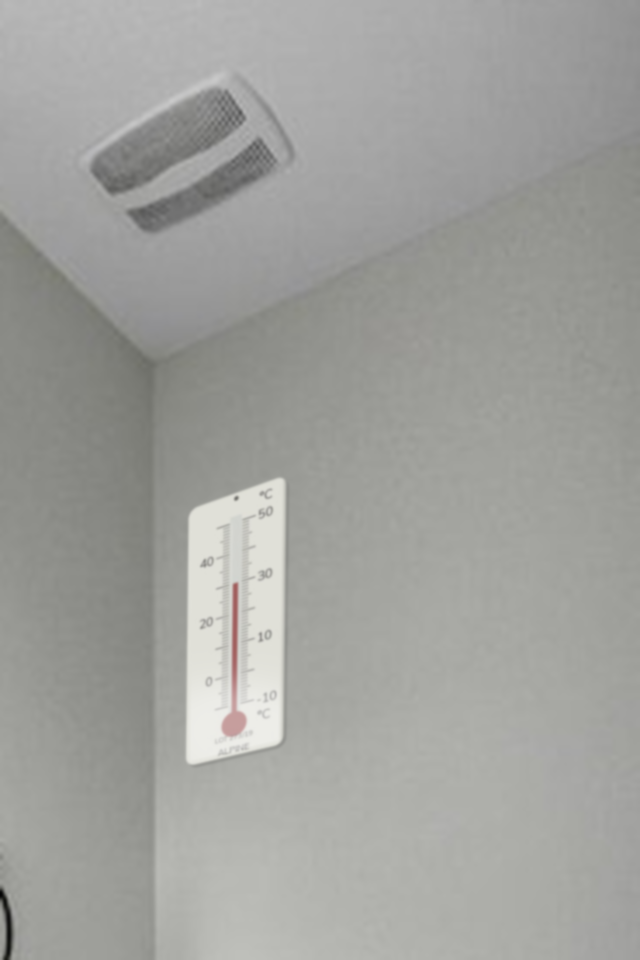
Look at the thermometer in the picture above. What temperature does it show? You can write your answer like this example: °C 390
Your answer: °C 30
